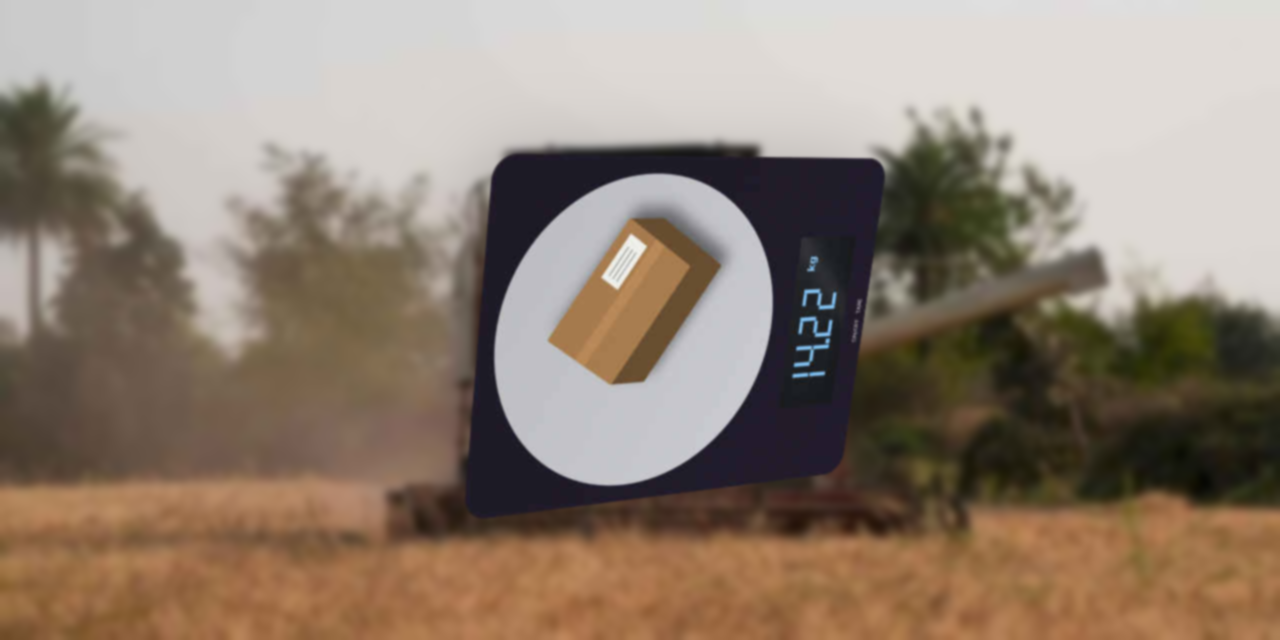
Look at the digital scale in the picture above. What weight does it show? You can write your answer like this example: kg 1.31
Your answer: kg 14.22
